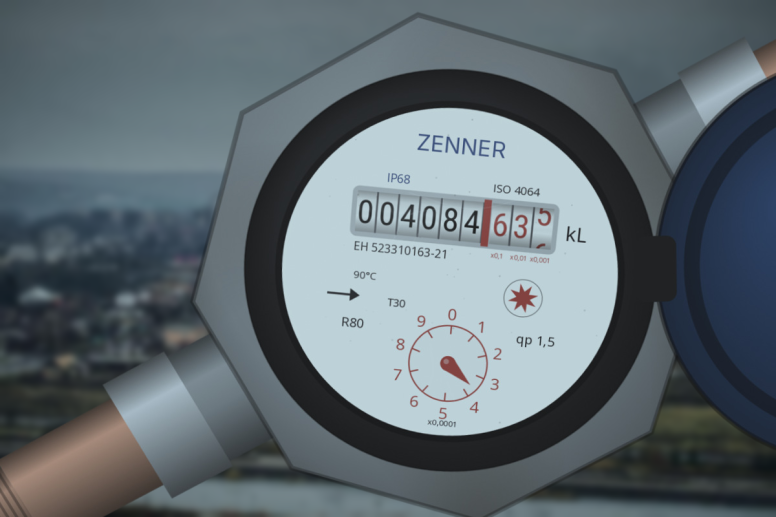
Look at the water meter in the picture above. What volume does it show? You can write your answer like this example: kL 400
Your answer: kL 4084.6353
